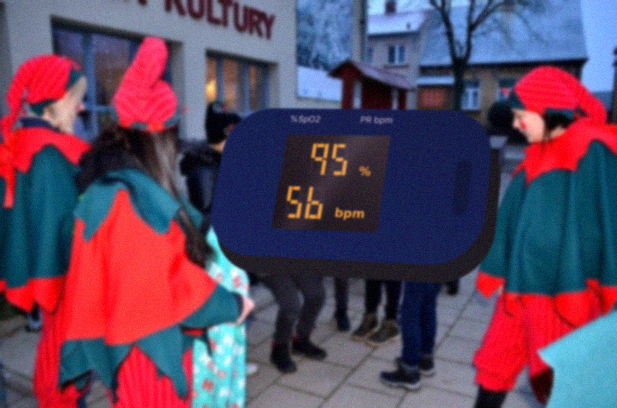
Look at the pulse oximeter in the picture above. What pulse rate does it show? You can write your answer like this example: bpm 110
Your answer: bpm 56
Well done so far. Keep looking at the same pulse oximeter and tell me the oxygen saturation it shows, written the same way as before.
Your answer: % 95
